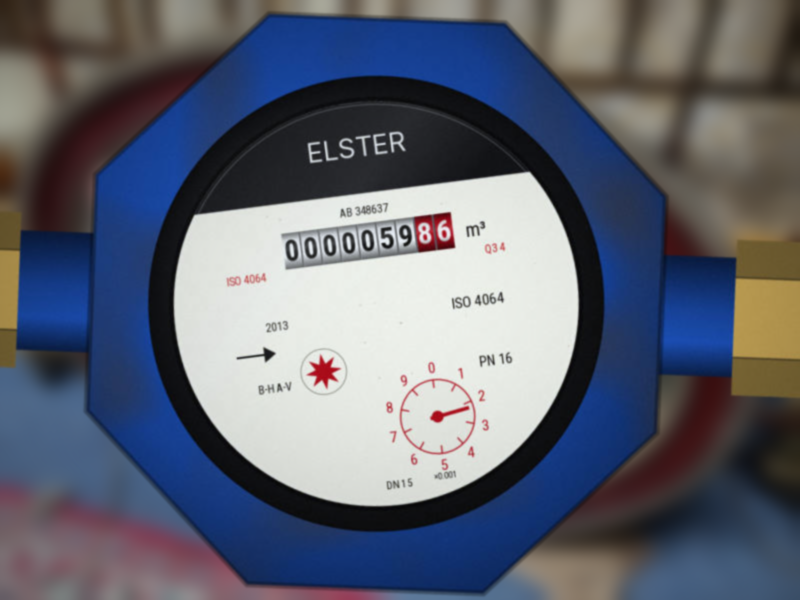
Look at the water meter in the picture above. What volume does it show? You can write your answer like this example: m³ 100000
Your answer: m³ 59.862
